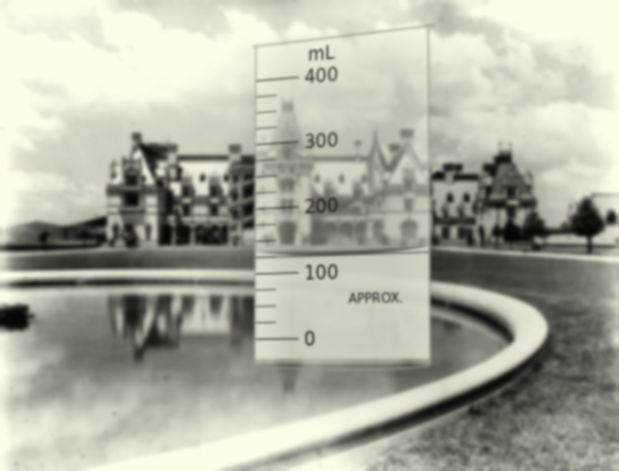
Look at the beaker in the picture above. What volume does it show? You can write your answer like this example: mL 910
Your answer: mL 125
